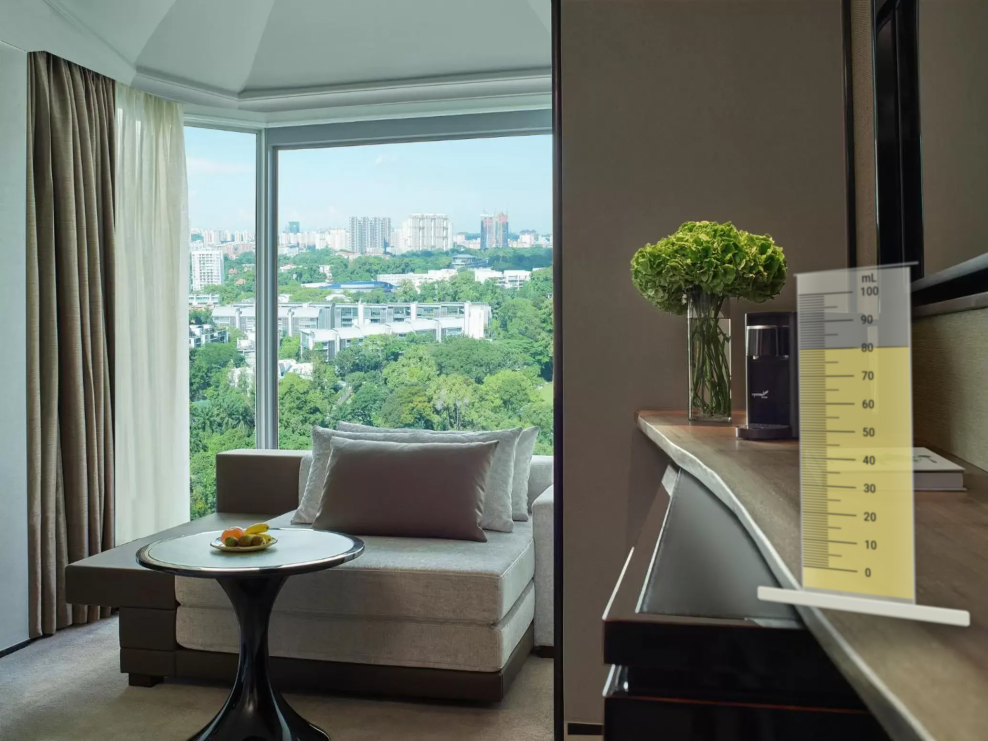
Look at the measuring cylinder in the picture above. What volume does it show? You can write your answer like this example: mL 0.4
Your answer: mL 80
